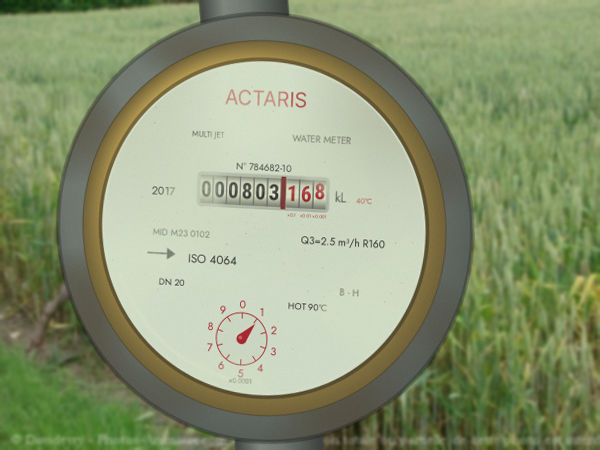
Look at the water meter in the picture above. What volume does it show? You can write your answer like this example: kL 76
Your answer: kL 803.1681
